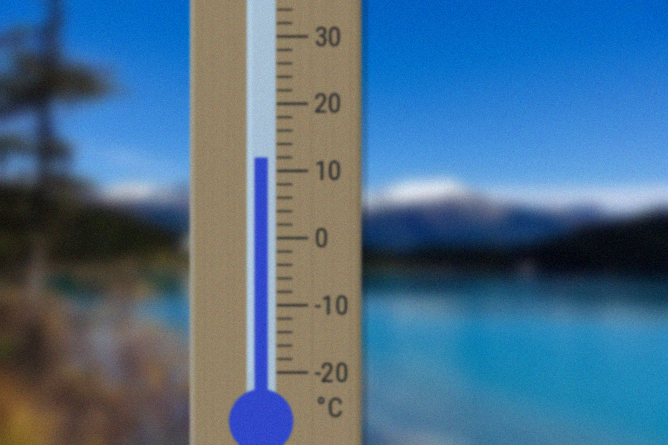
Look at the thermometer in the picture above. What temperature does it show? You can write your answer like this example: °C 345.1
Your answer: °C 12
